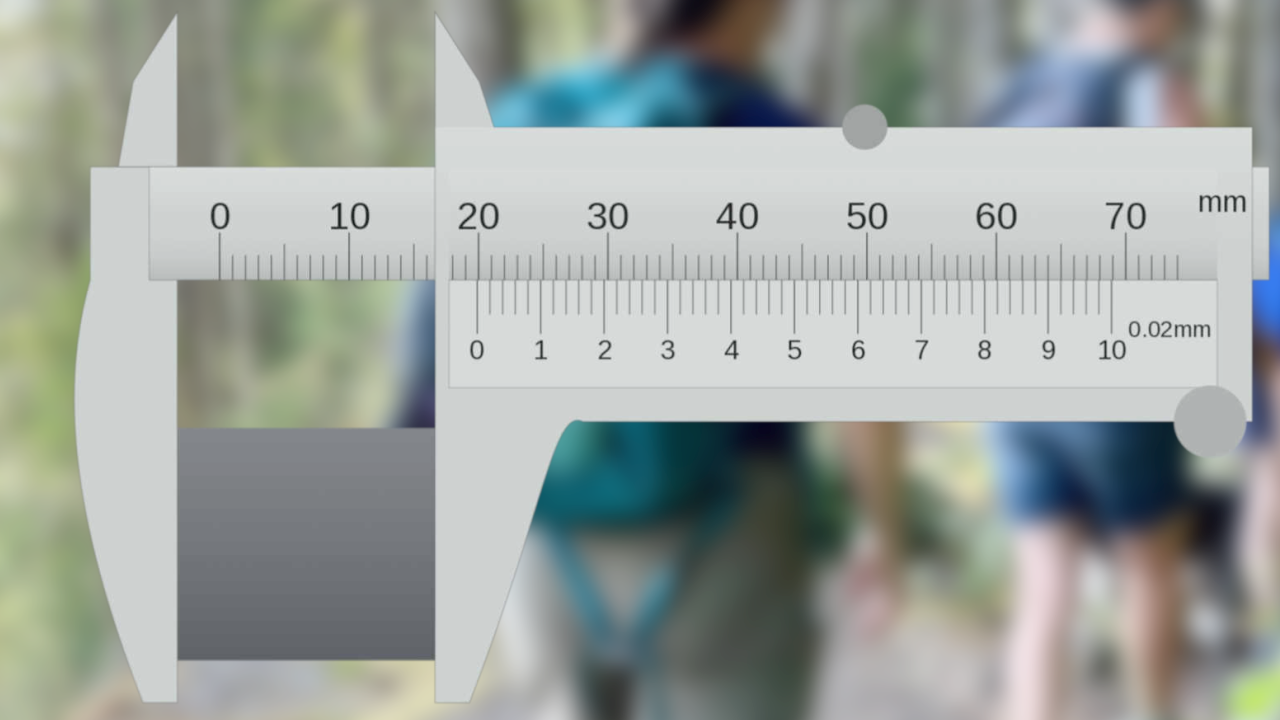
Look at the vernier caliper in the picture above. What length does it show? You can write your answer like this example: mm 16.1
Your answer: mm 19.9
